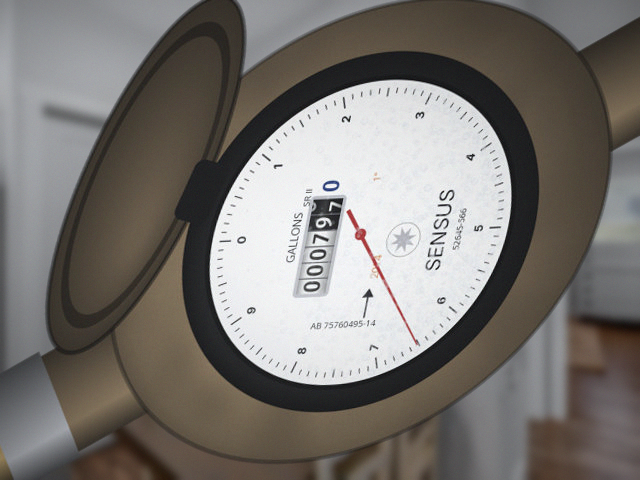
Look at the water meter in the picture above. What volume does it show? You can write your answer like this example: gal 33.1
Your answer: gal 7966.5
